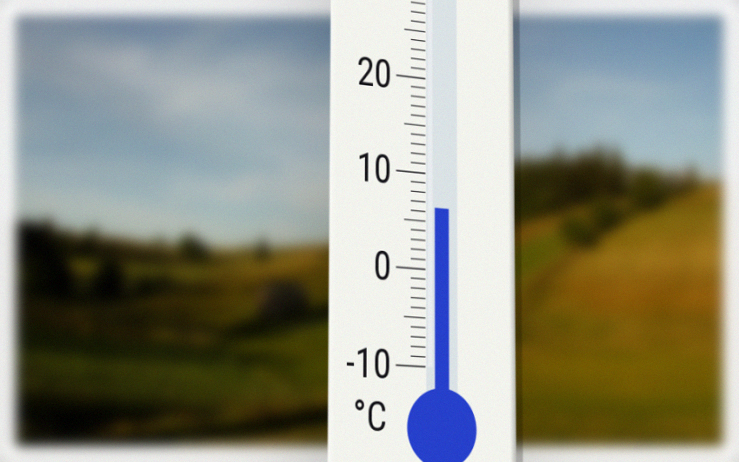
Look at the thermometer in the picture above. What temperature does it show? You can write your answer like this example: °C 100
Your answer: °C 6.5
